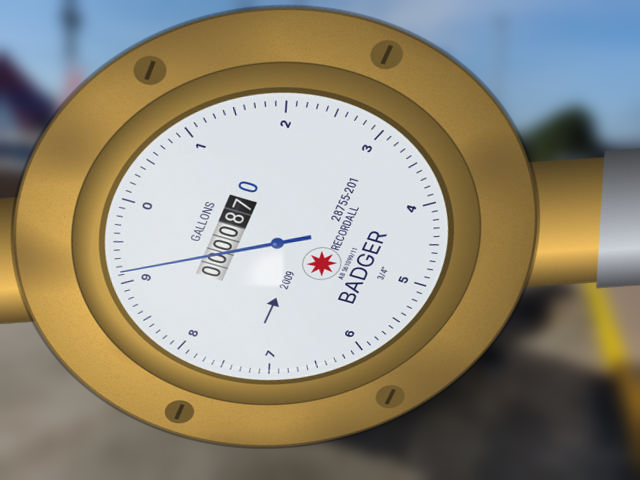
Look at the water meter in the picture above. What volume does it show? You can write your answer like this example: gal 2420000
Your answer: gal 869.1
